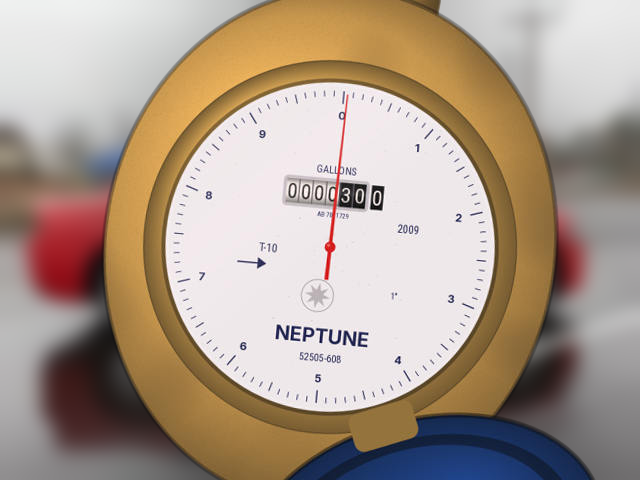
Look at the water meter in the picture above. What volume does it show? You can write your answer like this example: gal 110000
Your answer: gal 300.0
